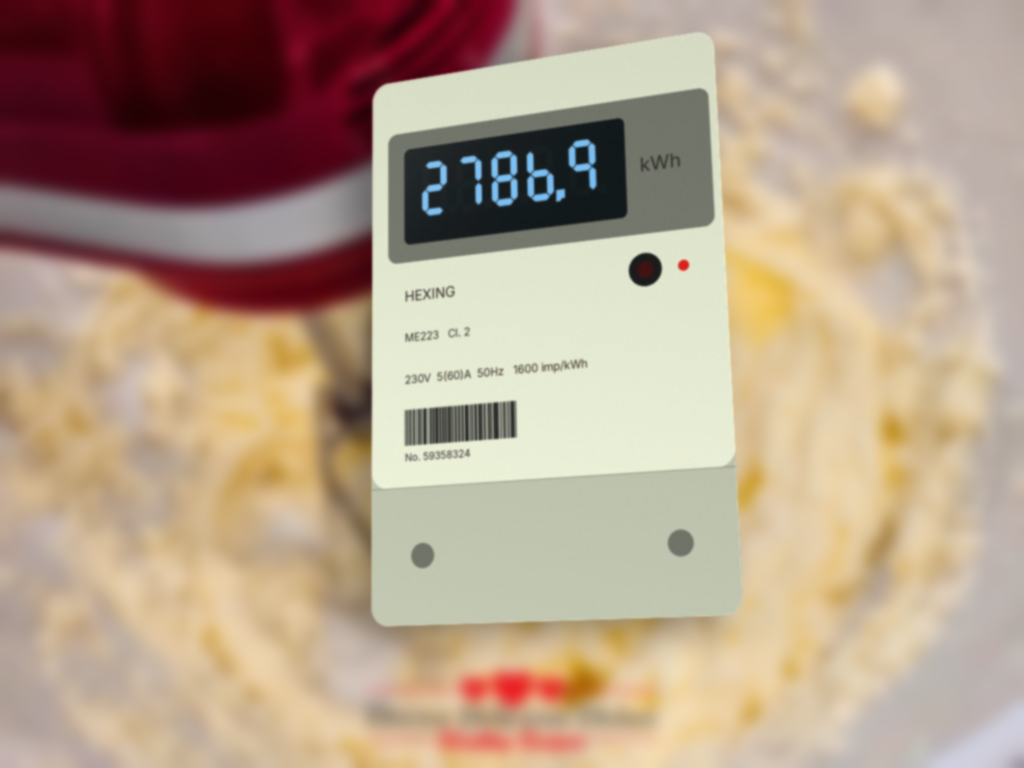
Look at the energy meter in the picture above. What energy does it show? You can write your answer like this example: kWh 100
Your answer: kWh 2786.9
